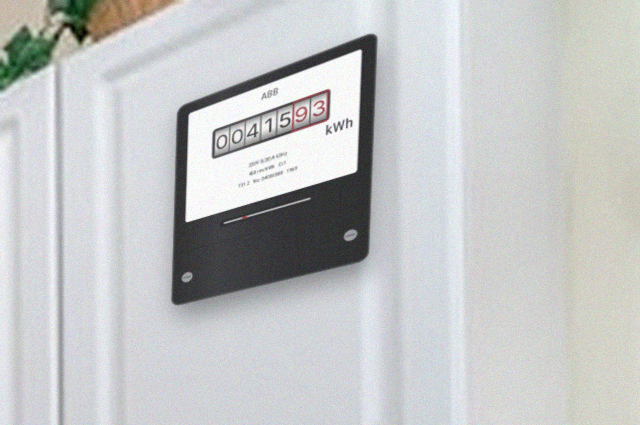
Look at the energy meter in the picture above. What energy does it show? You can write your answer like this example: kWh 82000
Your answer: kWh 415.93
